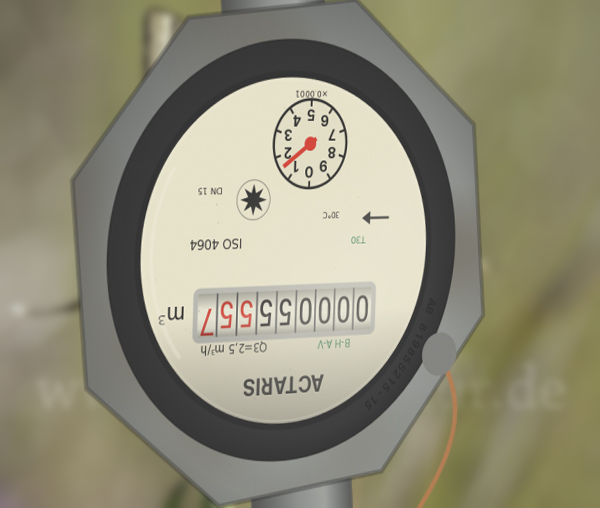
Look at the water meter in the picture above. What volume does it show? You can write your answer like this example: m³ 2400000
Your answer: m³ 55.5571
